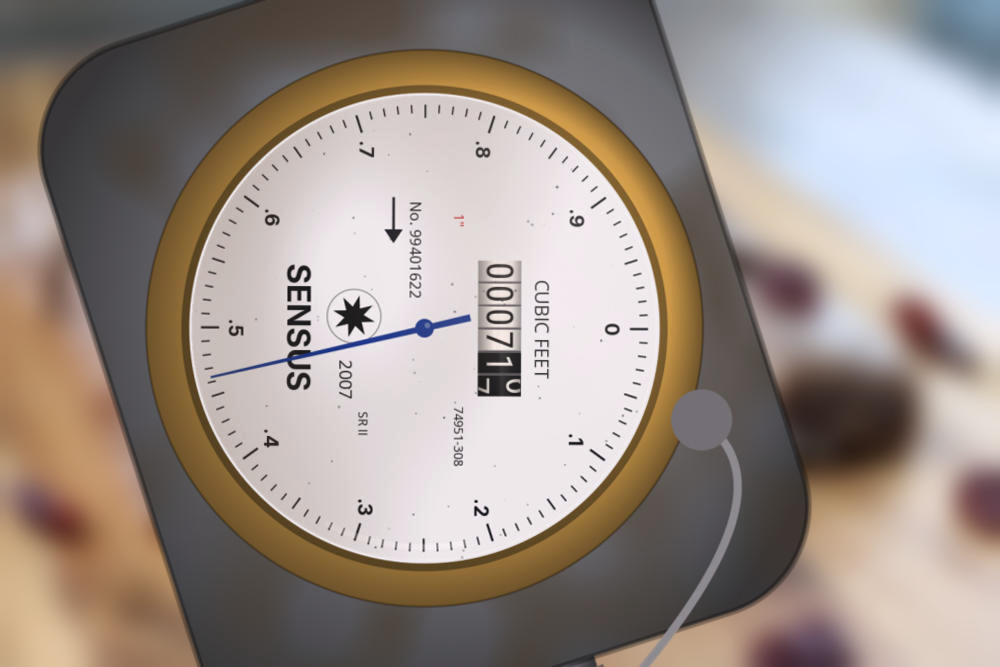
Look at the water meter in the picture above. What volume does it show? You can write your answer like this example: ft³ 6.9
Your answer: ft³ 716.46
